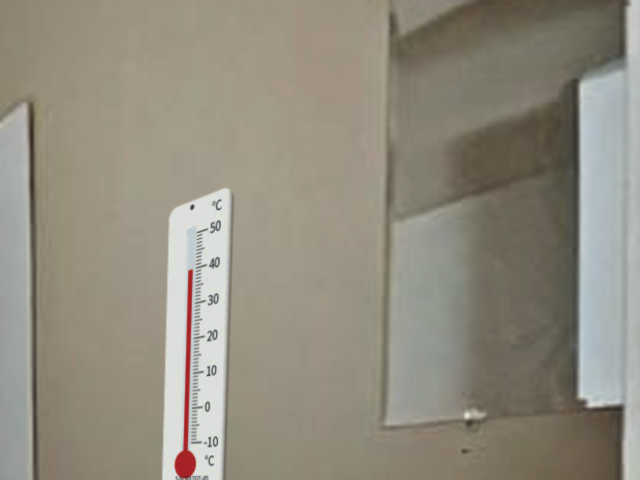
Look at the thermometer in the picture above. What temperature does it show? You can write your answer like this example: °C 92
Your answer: °C 40
